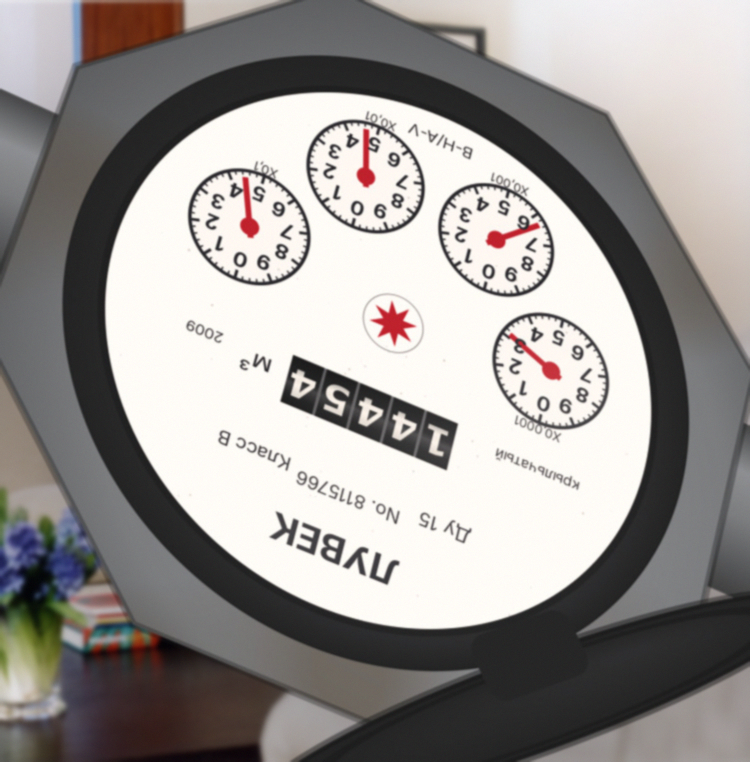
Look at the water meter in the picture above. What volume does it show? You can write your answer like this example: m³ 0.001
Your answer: m³ 14454.4463
